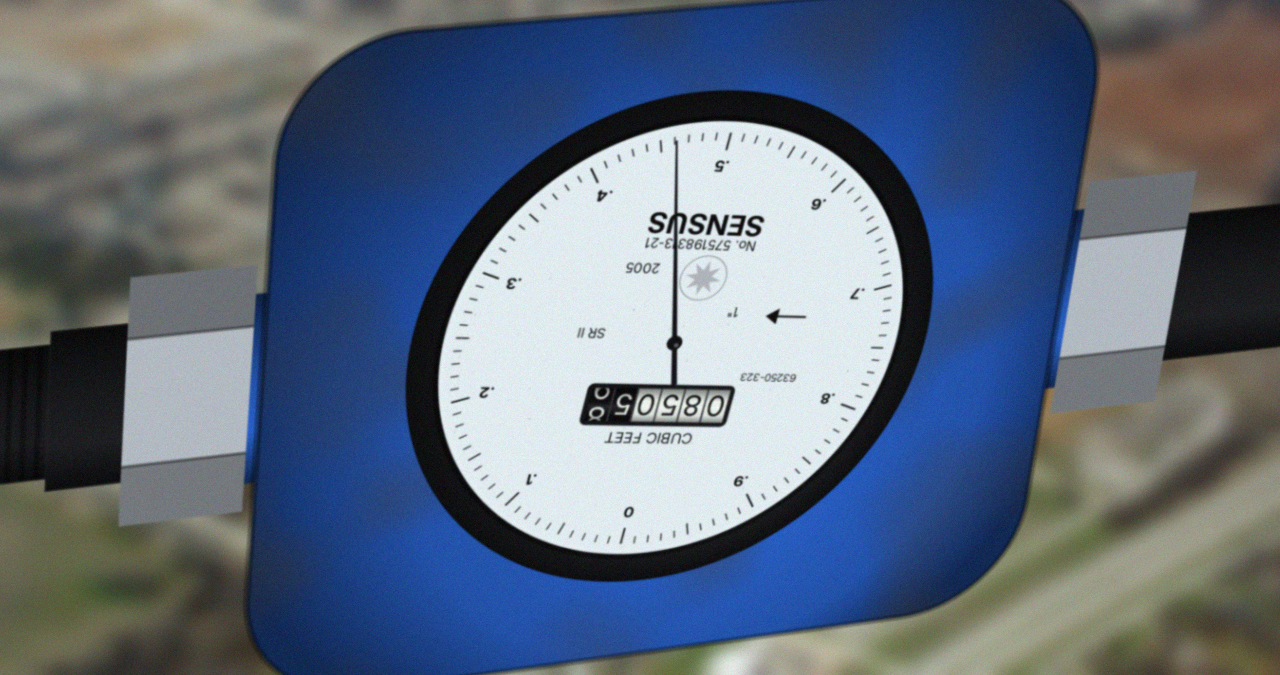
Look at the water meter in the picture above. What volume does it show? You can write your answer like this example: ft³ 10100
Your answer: ft³ 85058.46
